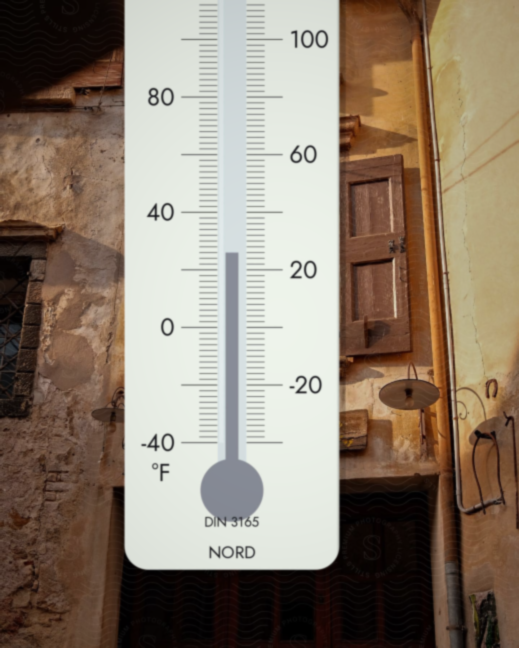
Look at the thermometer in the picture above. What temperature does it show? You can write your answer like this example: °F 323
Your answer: °F 26
